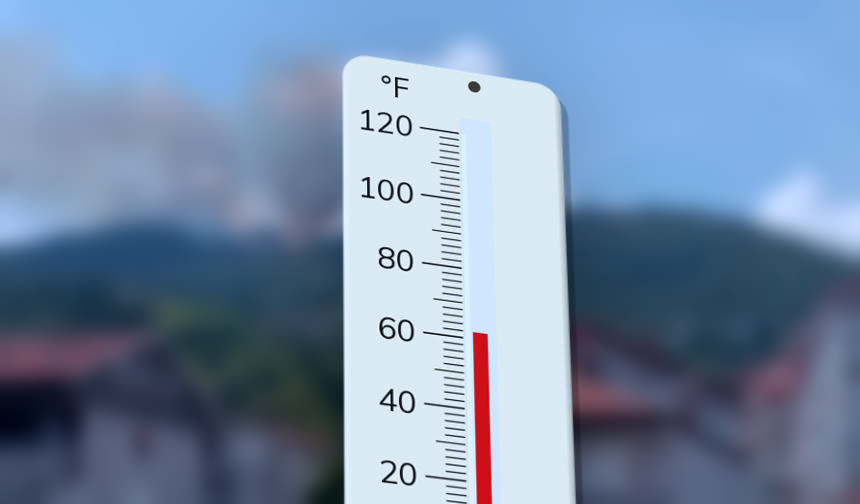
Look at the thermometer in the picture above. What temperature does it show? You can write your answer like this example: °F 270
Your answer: °F 62
